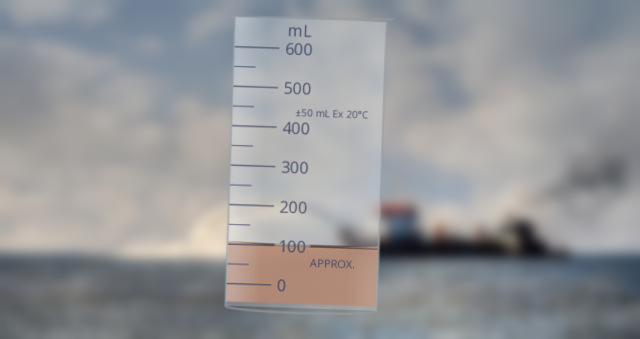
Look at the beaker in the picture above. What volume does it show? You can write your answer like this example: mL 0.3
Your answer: mL 100
